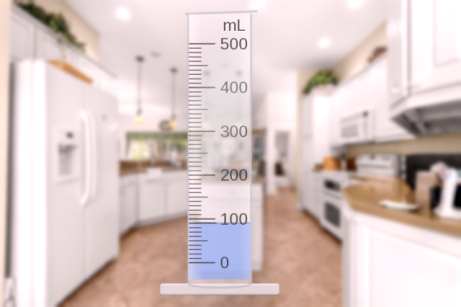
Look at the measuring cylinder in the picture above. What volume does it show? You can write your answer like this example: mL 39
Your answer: mL 90
